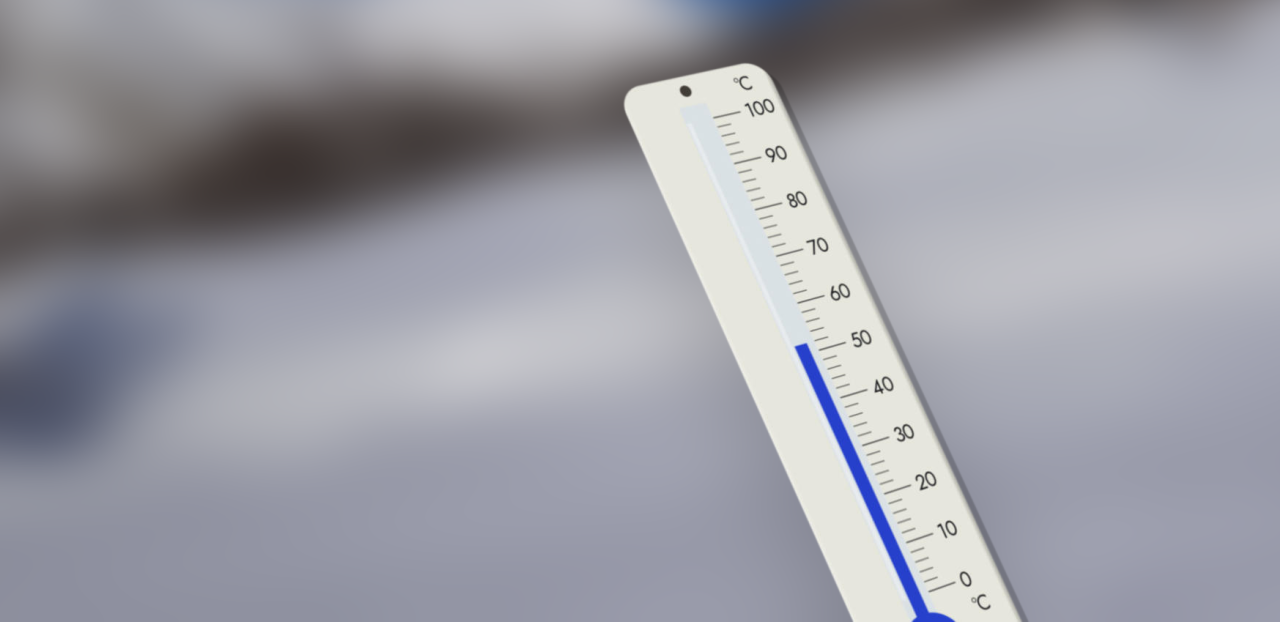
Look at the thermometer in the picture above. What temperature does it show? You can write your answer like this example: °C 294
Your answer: °C 52
